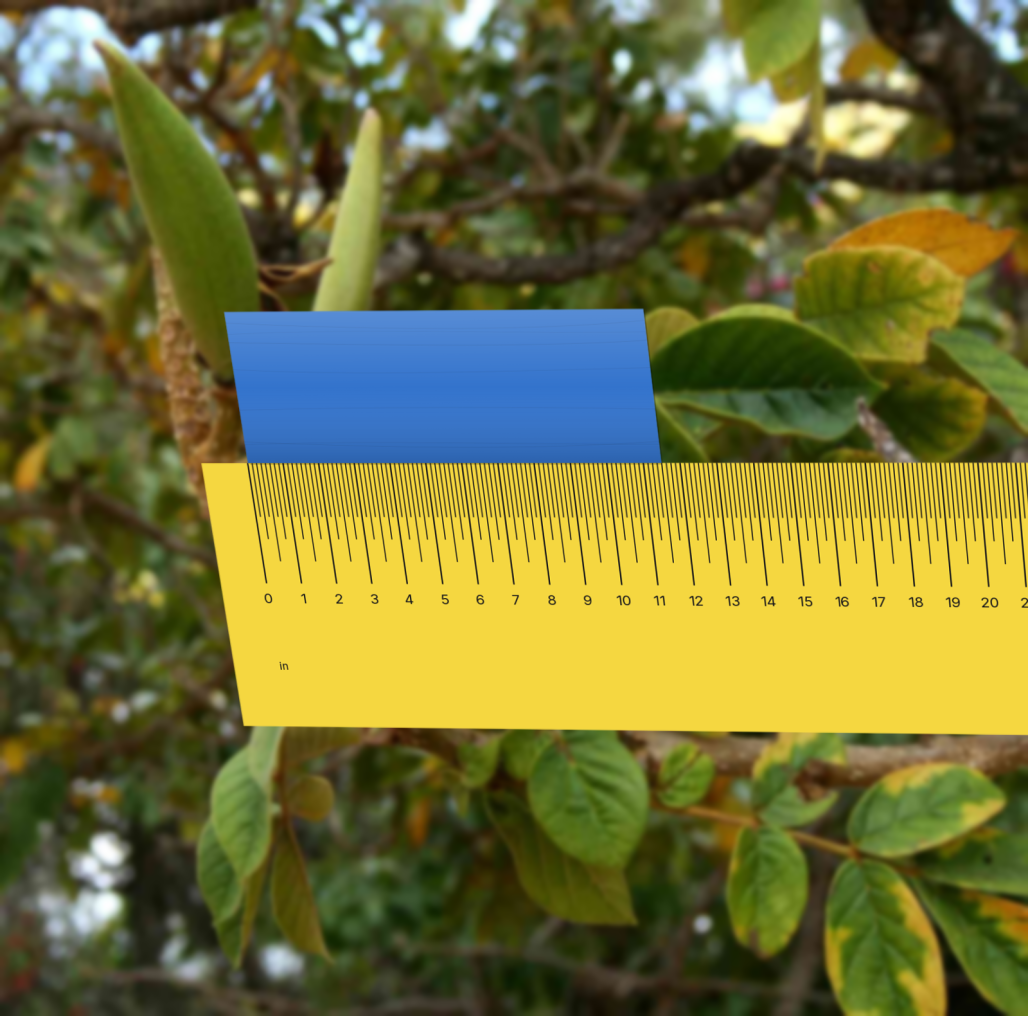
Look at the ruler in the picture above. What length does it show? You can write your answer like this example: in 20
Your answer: in 11.5
